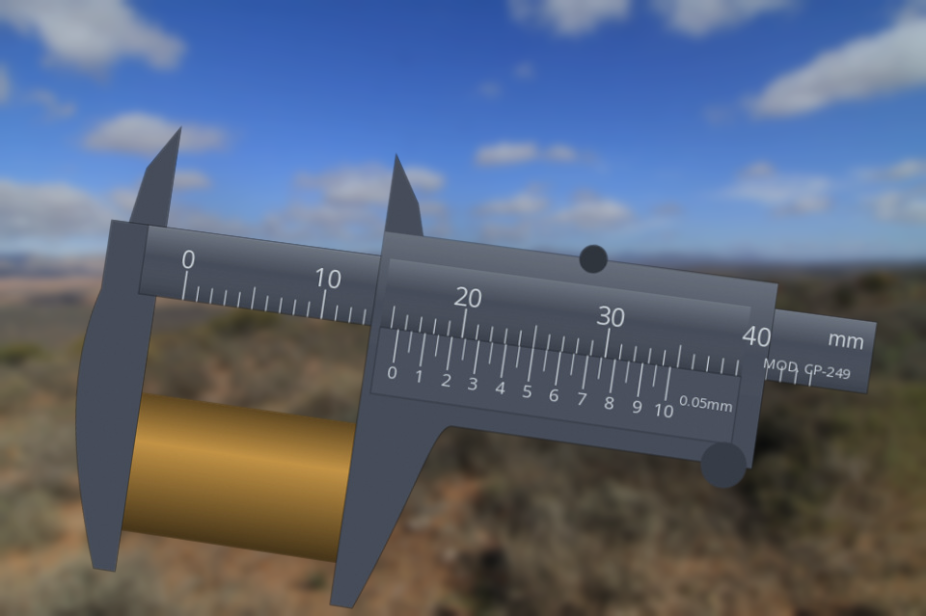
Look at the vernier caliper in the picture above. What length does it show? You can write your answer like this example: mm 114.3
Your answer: mm 15.5
